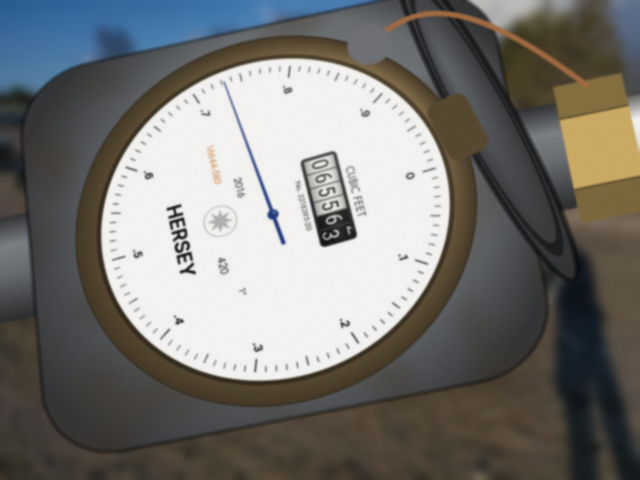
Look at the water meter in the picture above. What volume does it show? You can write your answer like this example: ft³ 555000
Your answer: ft³ 65562.73
